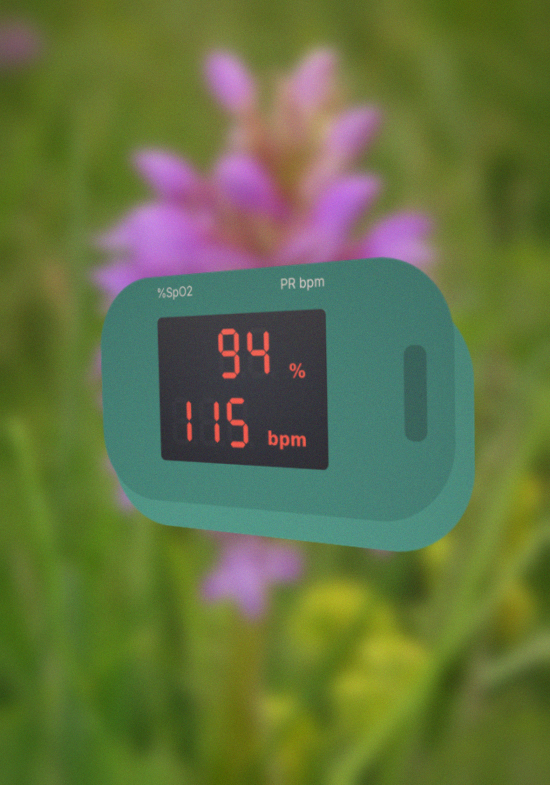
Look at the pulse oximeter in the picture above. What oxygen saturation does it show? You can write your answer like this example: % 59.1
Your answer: % 94
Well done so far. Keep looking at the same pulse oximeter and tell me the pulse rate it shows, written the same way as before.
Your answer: bpm 115
